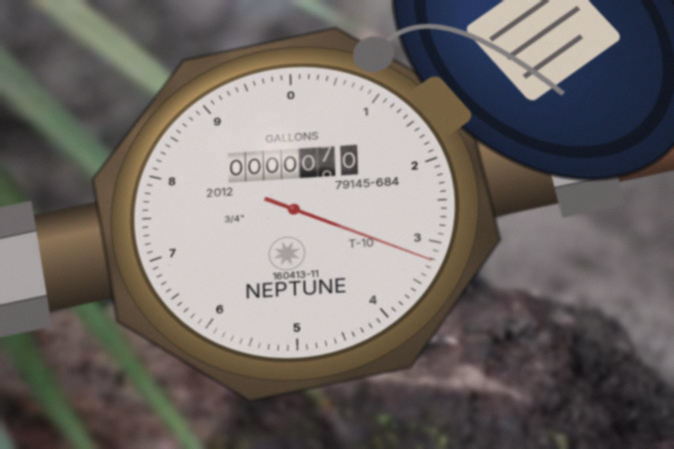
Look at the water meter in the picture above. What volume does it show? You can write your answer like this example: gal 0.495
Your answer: gal 73.2
